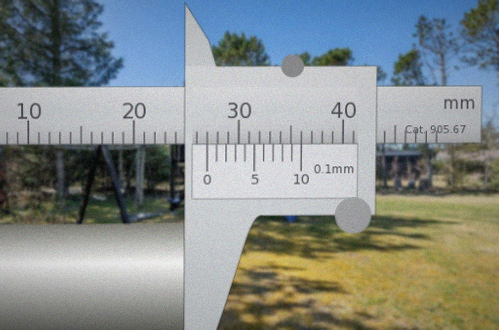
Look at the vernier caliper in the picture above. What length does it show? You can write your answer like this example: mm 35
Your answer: mm 27.0
